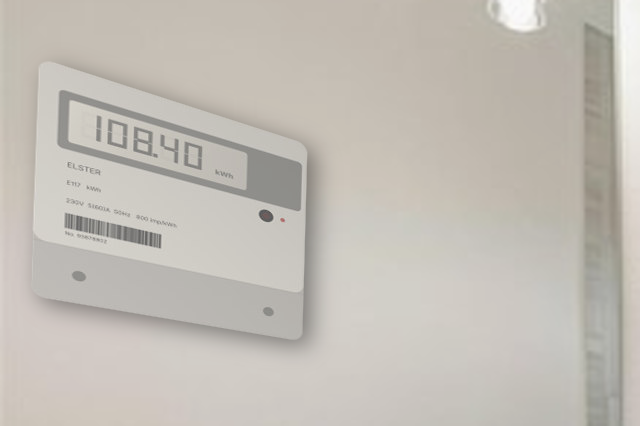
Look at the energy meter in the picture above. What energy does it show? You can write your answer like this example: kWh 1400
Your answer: kWh 108.40
